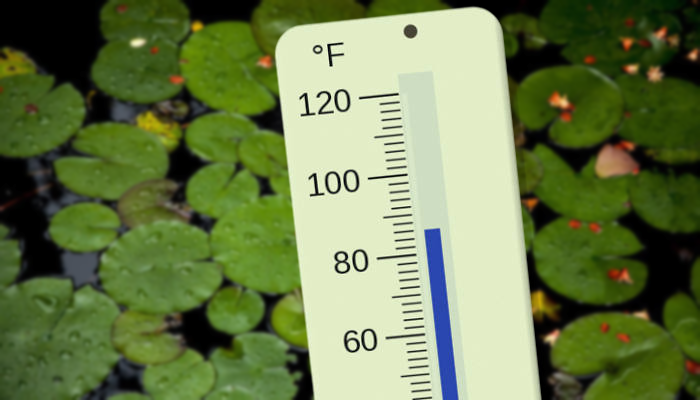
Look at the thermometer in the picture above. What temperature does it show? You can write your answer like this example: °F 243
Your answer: °F 86
